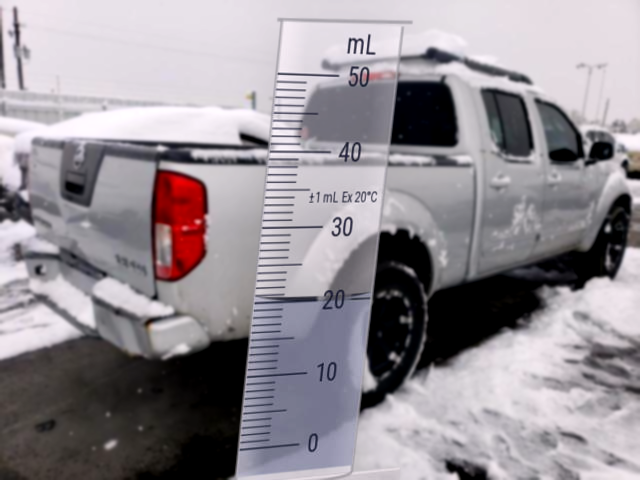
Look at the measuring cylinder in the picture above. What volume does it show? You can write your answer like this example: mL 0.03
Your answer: mL 20
